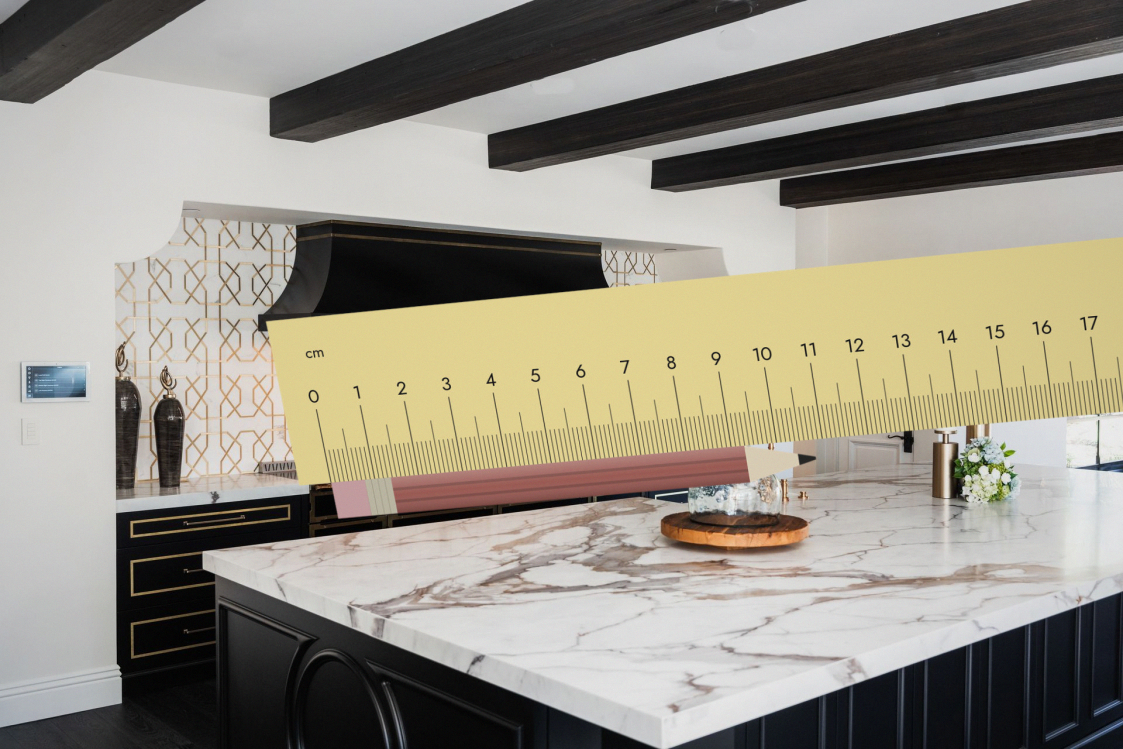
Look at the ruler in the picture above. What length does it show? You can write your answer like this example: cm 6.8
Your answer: cm 10.8
